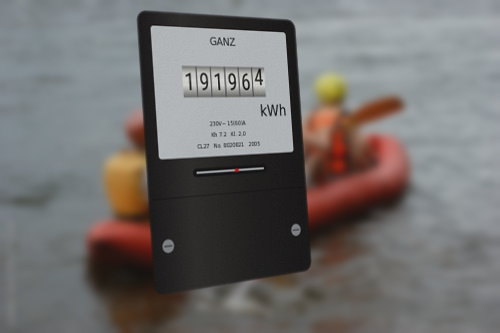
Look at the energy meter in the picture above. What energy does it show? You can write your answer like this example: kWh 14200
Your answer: kWh 191964
